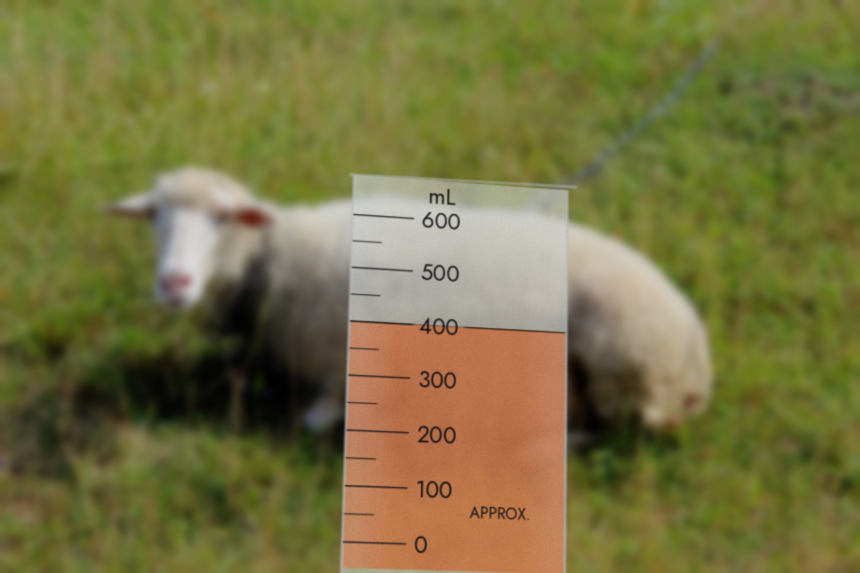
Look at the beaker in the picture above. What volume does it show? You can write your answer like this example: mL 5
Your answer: mL 400
